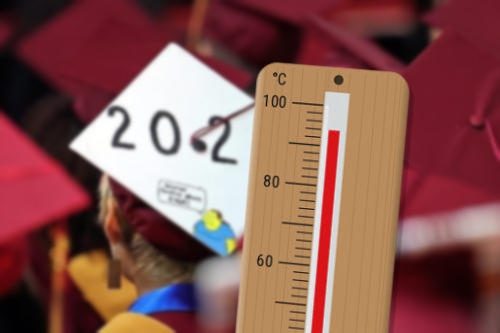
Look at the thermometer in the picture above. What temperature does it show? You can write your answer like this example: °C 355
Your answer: °C 94
